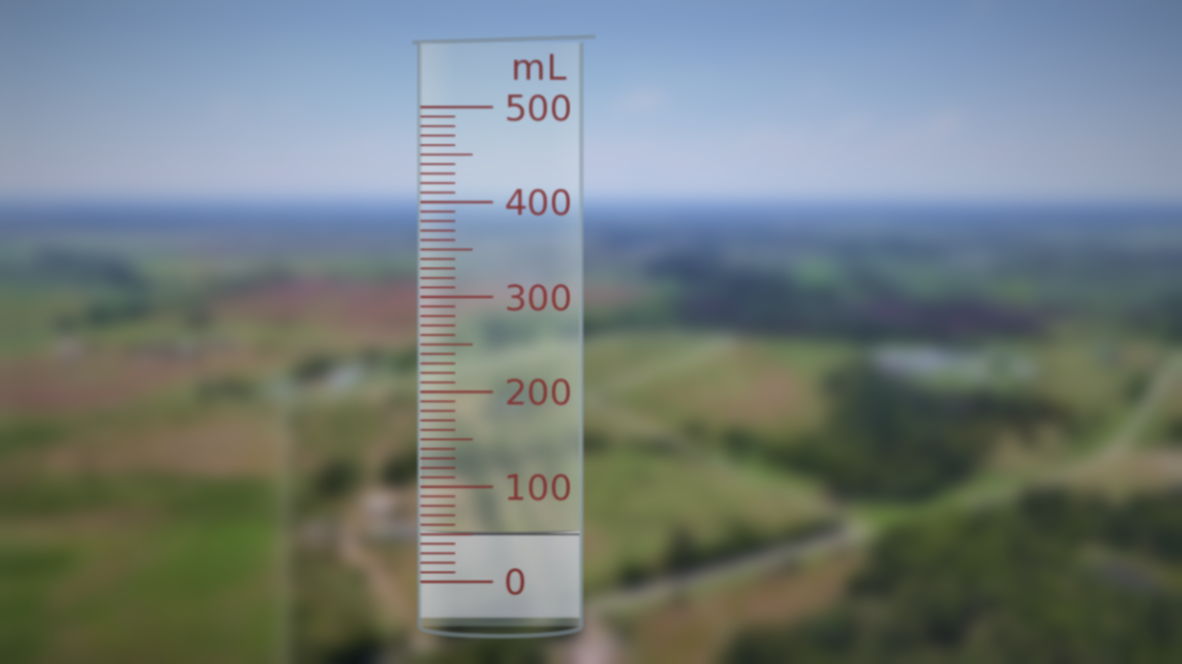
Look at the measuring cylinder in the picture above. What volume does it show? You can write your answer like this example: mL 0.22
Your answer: mL 50
